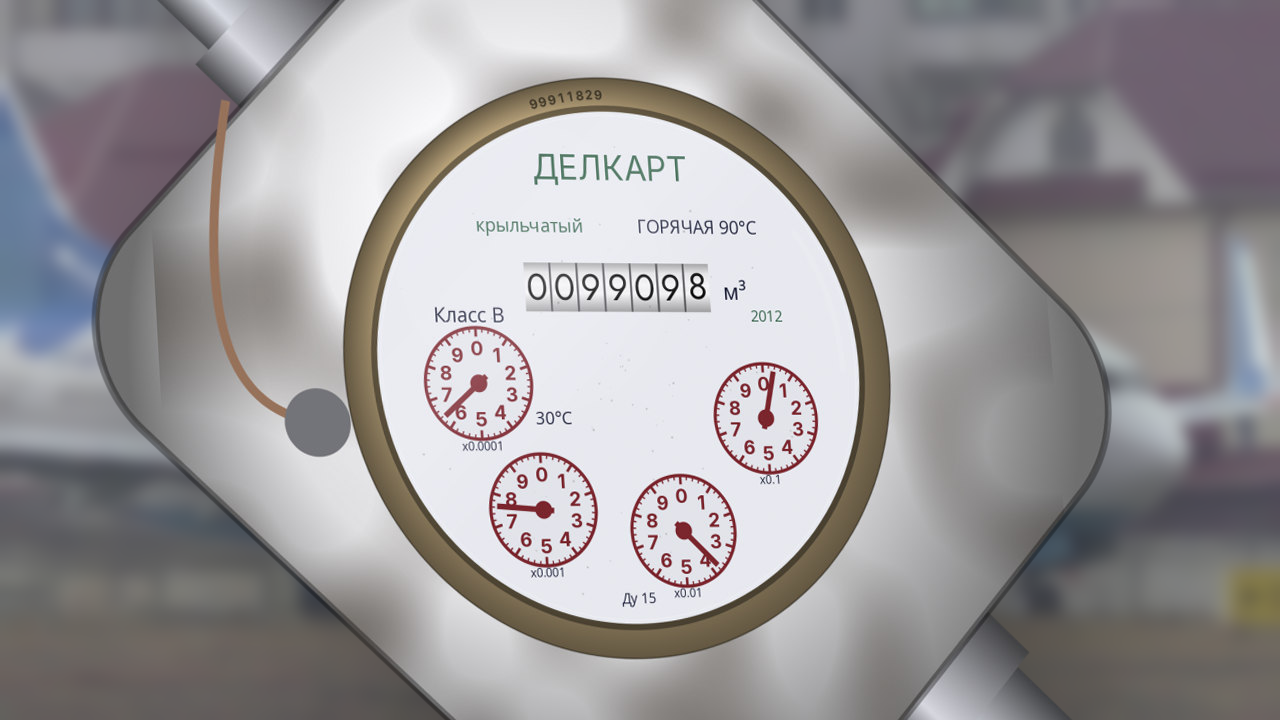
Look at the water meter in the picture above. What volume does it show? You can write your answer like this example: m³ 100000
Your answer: m³ 99098.0376
